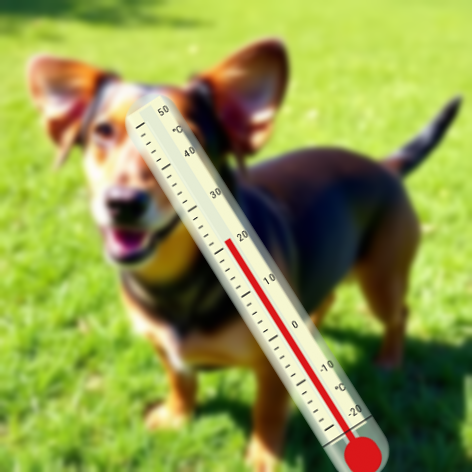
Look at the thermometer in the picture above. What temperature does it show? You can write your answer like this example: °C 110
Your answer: °C 21
